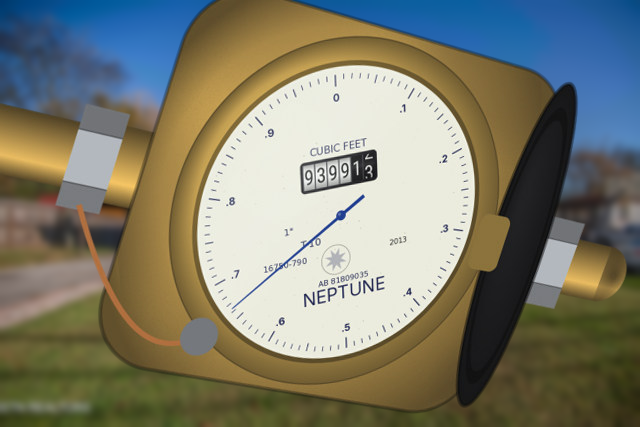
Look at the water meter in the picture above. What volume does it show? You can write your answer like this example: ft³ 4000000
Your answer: ft³ 939912.66
